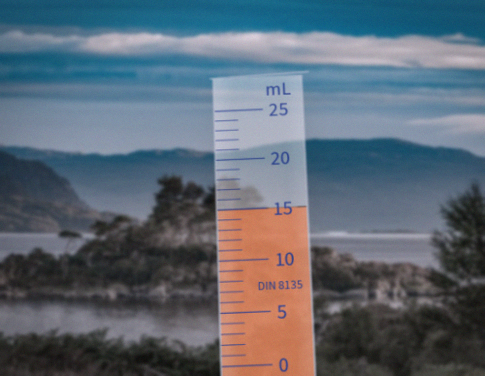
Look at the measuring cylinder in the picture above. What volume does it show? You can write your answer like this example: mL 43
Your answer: mL 15
